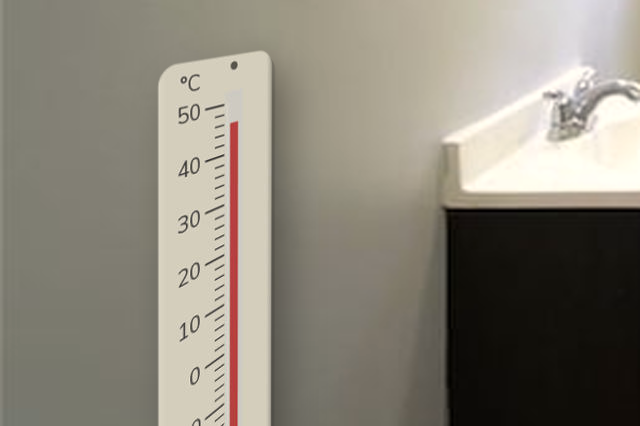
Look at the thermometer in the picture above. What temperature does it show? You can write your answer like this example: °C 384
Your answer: °C 46
